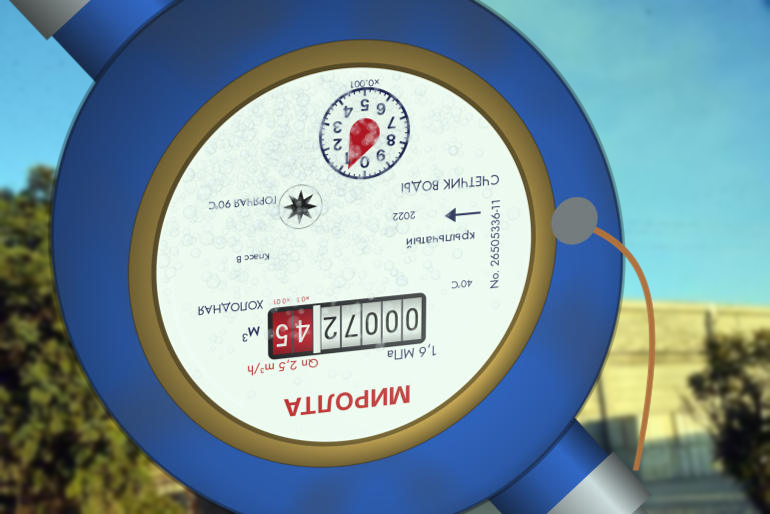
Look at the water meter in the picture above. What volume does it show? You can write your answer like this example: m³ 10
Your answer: m³ 72.450
